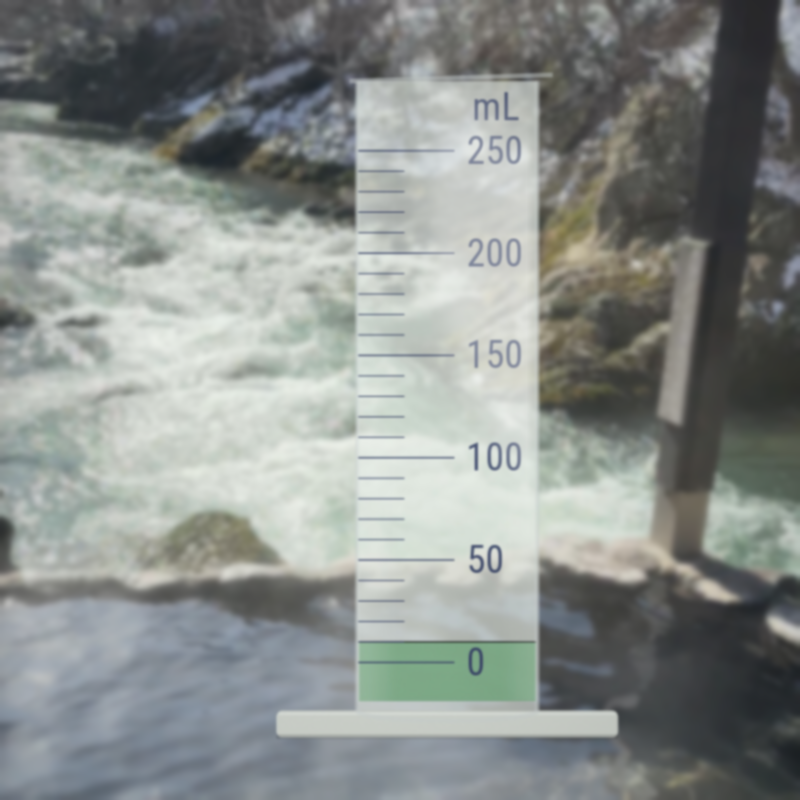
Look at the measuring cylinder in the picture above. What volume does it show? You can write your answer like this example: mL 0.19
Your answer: mL 10
